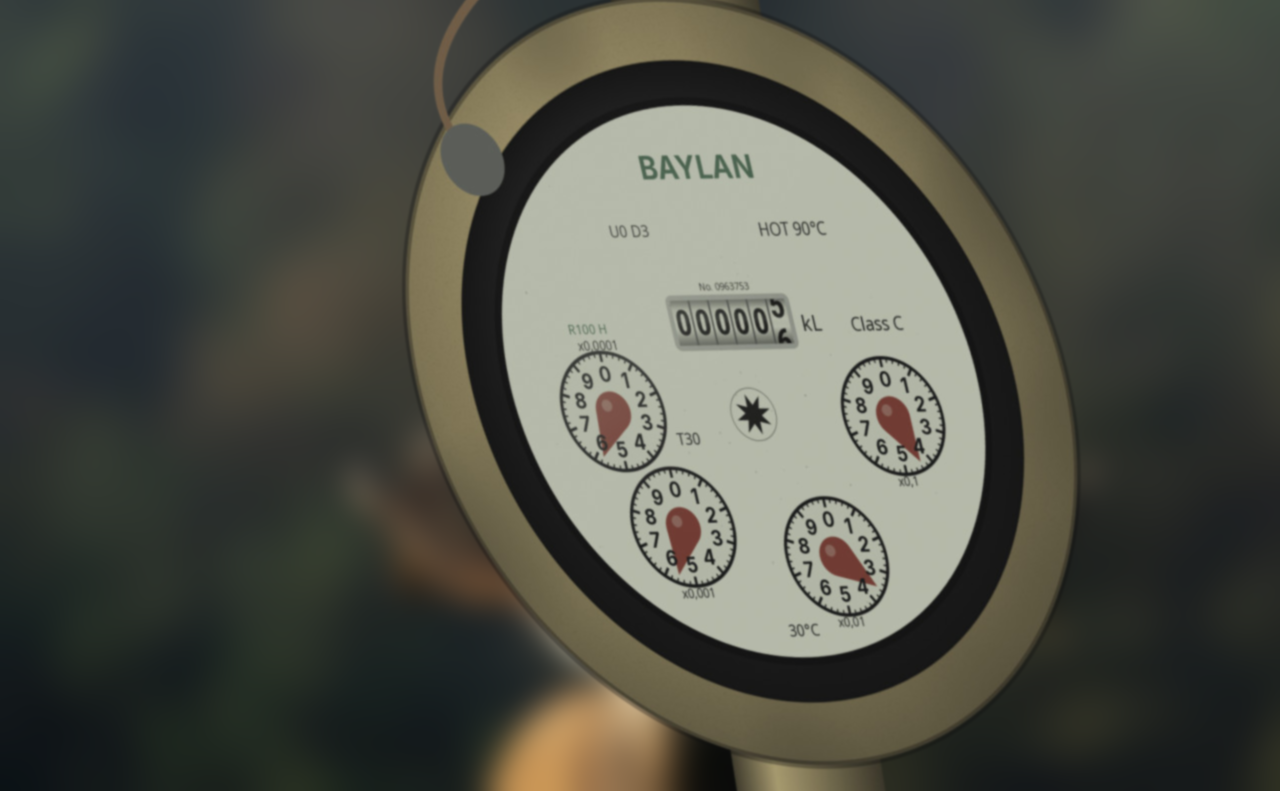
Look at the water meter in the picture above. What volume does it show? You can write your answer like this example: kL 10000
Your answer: kL 5.4355
